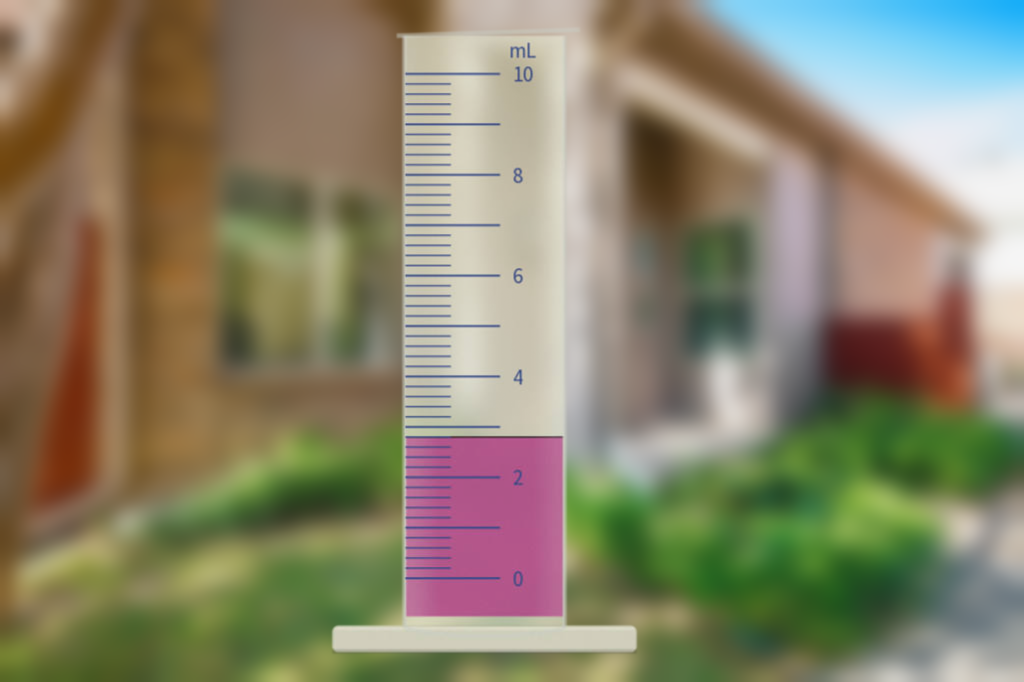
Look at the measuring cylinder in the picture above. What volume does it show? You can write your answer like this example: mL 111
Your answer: mL 2.8
